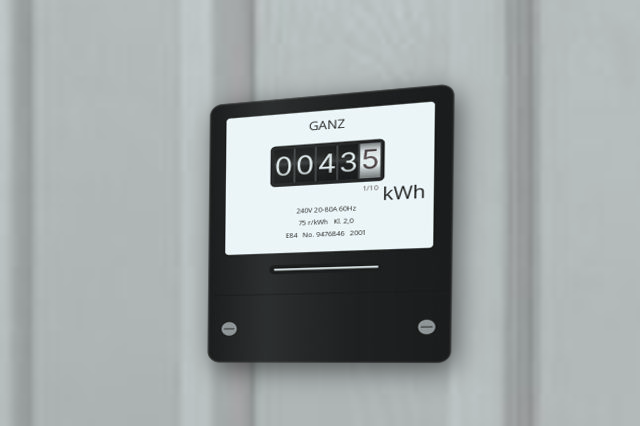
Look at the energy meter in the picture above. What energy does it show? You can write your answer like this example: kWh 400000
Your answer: kWh 43.5
